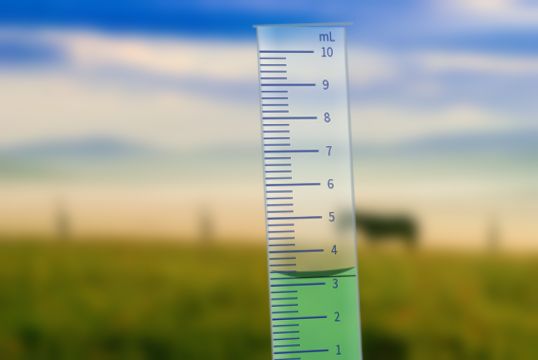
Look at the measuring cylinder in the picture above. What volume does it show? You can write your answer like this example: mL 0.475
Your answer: mL 3.2
